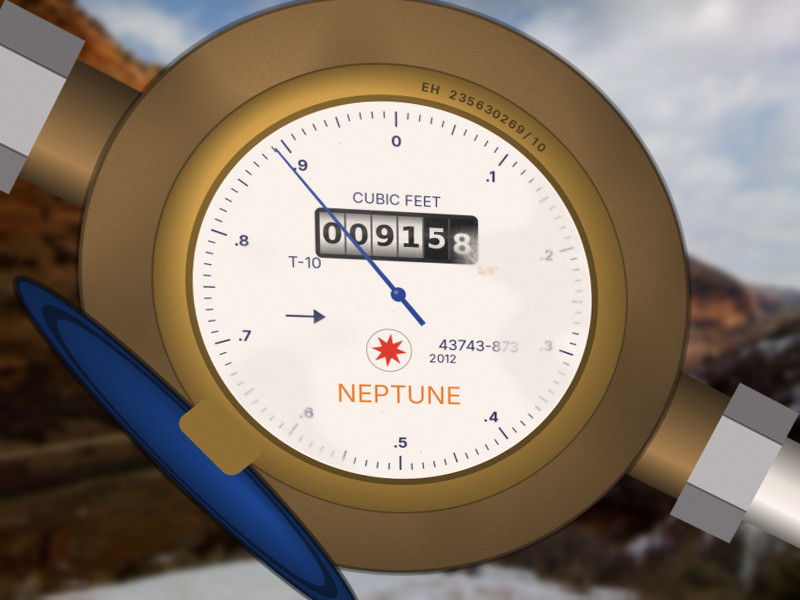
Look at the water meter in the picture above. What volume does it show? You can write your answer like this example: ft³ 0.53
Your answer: ft³ 9157.89
